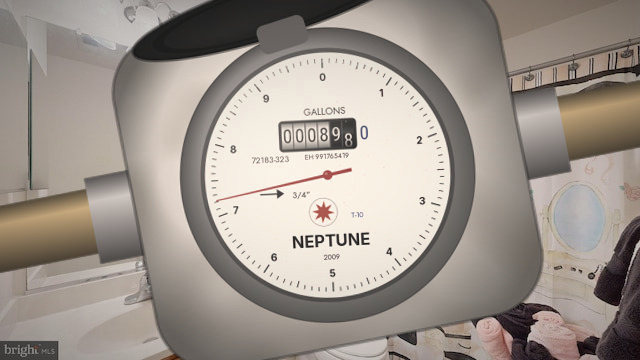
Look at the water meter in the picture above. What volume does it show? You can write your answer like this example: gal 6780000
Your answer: gal 8977.2
